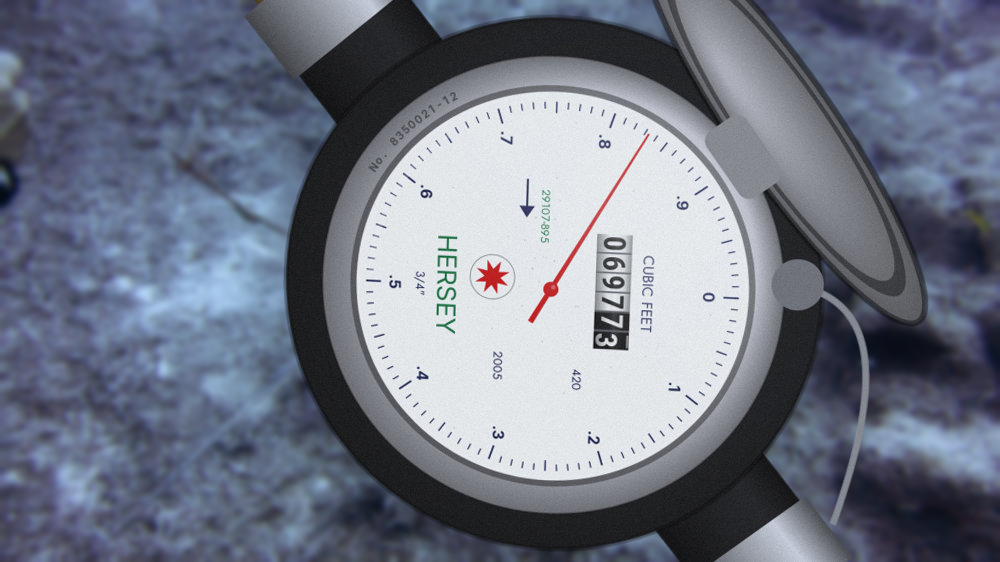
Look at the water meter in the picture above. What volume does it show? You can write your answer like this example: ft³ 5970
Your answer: ft³ 69772.83
